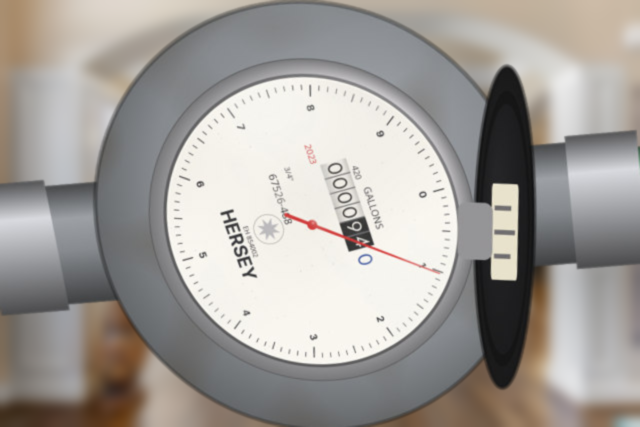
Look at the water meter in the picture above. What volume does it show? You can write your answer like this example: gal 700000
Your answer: gal 941.0
